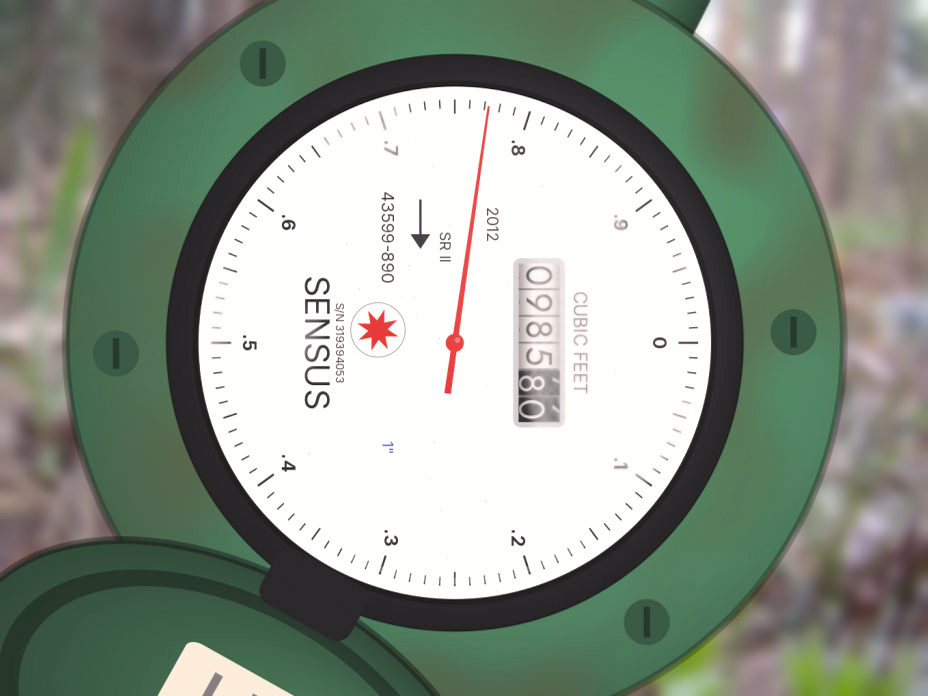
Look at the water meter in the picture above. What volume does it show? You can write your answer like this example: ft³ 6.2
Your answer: ft³ 98579.77
